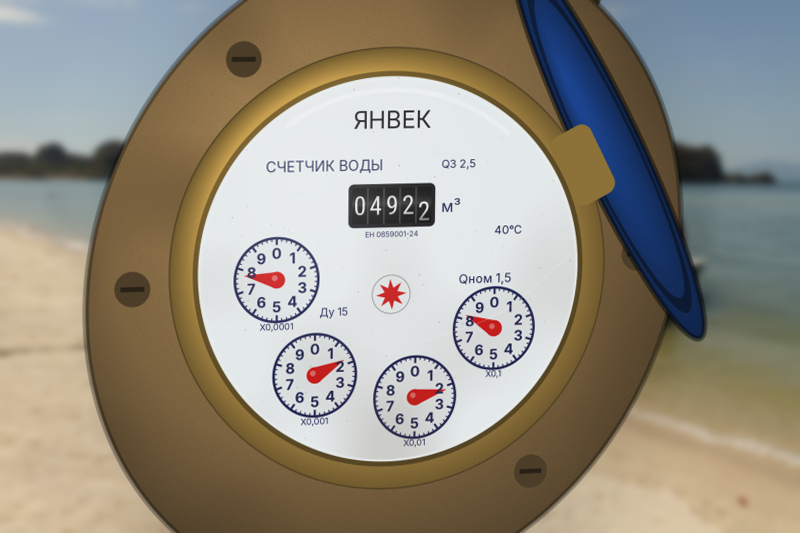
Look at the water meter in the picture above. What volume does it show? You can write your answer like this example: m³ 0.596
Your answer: m³ 4921.8217
